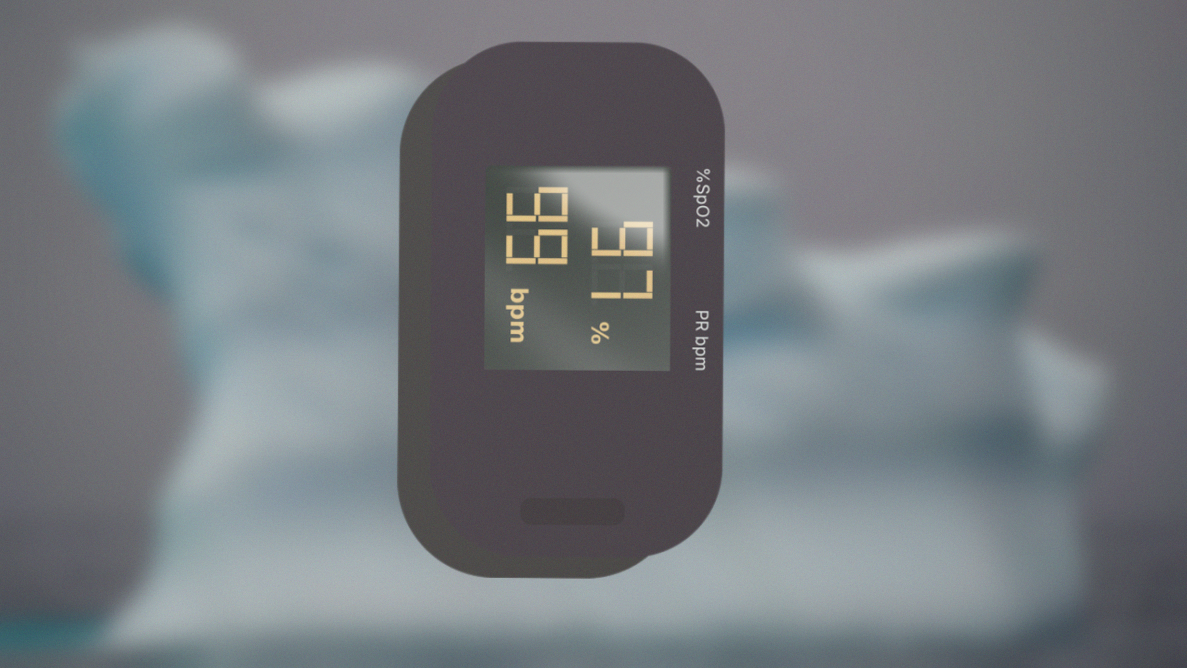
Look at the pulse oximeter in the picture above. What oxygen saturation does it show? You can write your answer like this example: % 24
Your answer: % 97
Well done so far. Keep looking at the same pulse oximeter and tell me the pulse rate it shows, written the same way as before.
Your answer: bpm 99
